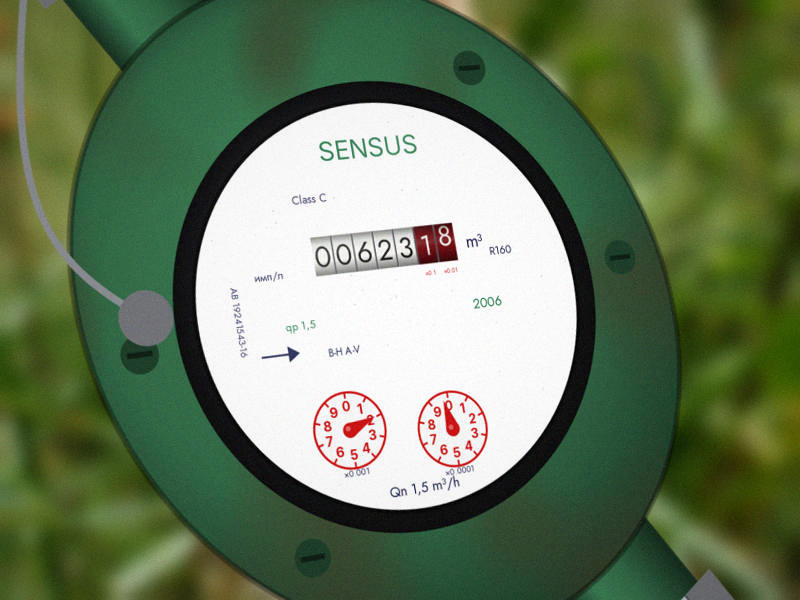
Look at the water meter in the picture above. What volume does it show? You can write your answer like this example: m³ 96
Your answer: m³ 623.1819
